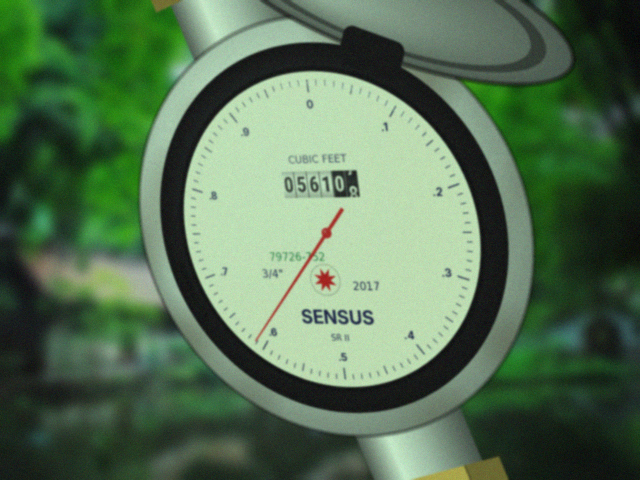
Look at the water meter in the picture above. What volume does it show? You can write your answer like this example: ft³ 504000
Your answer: ft³ 56107.61
